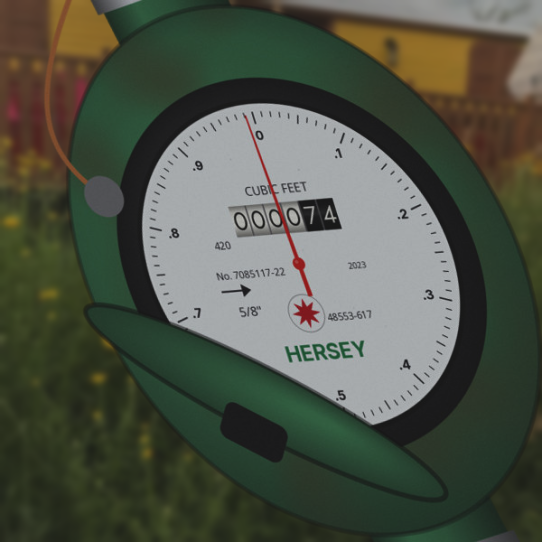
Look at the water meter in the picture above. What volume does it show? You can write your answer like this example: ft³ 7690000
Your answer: ft³ 73.99
